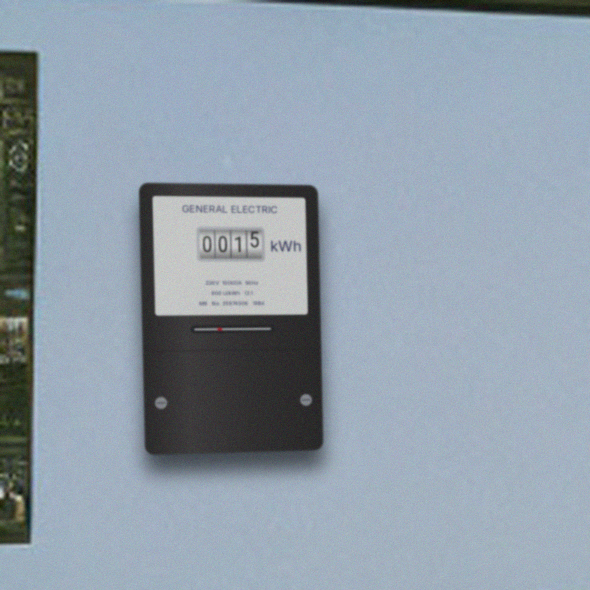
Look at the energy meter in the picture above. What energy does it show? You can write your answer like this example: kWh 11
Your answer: kWh 15
